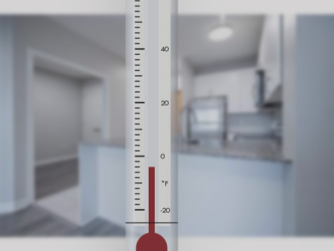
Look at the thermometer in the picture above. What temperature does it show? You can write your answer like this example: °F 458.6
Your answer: °F -4
